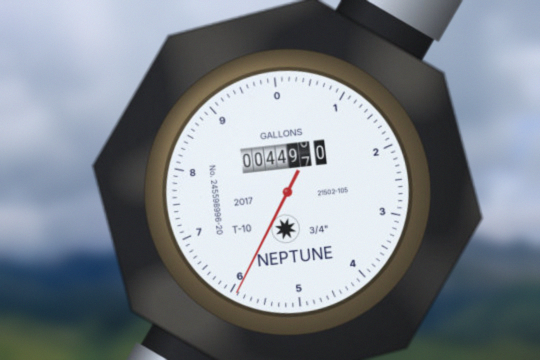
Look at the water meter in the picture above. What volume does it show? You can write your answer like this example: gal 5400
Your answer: gal 44965.9
